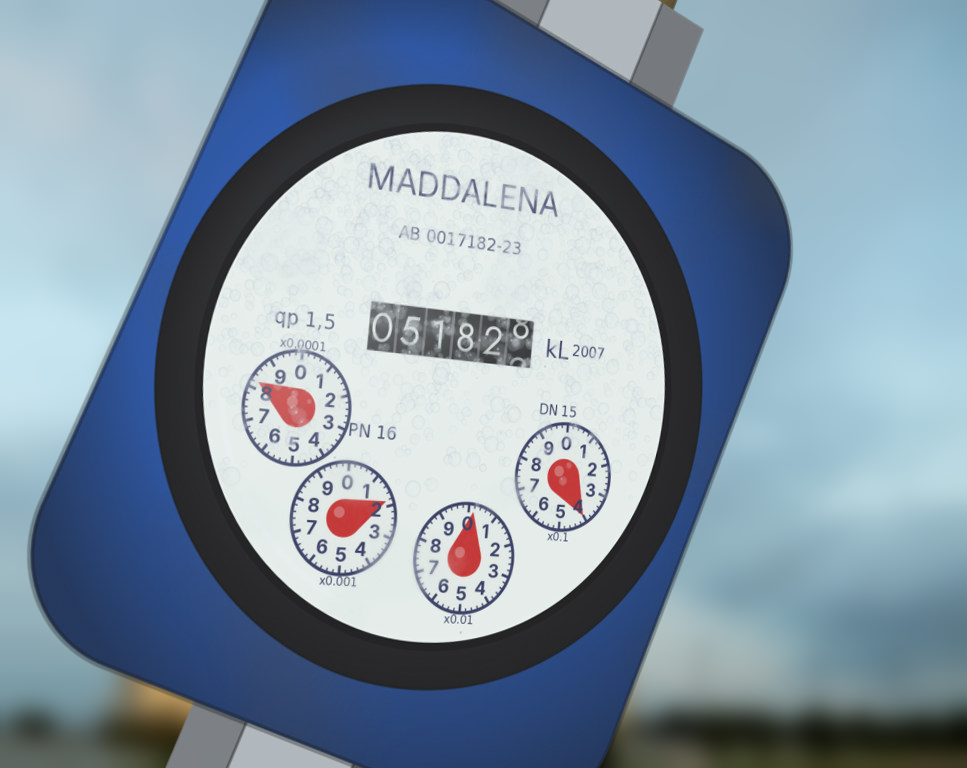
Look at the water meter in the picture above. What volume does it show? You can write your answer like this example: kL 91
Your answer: kL 51828.4018
